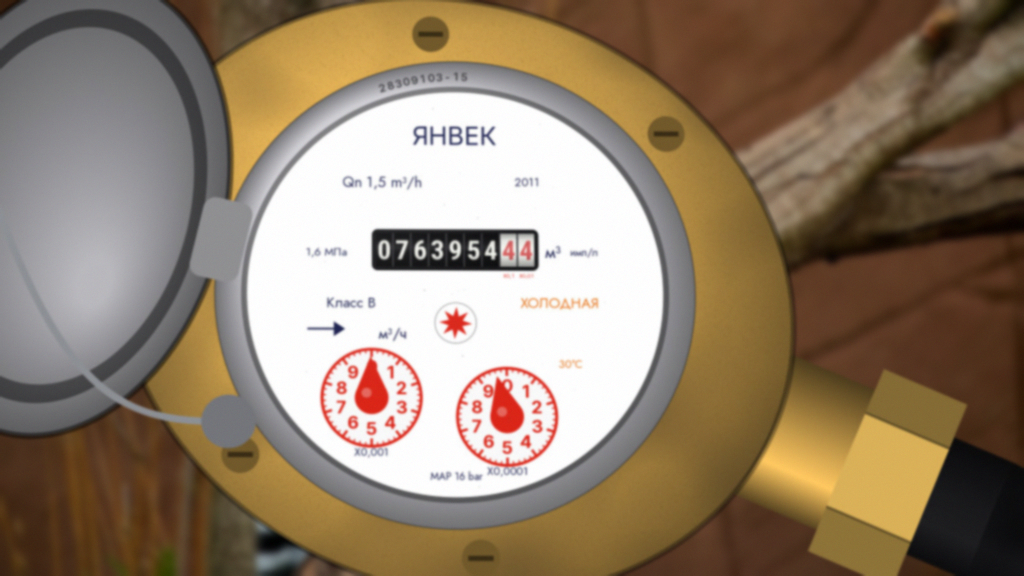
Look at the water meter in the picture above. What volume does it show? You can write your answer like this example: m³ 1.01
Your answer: m³ 763954.4399
